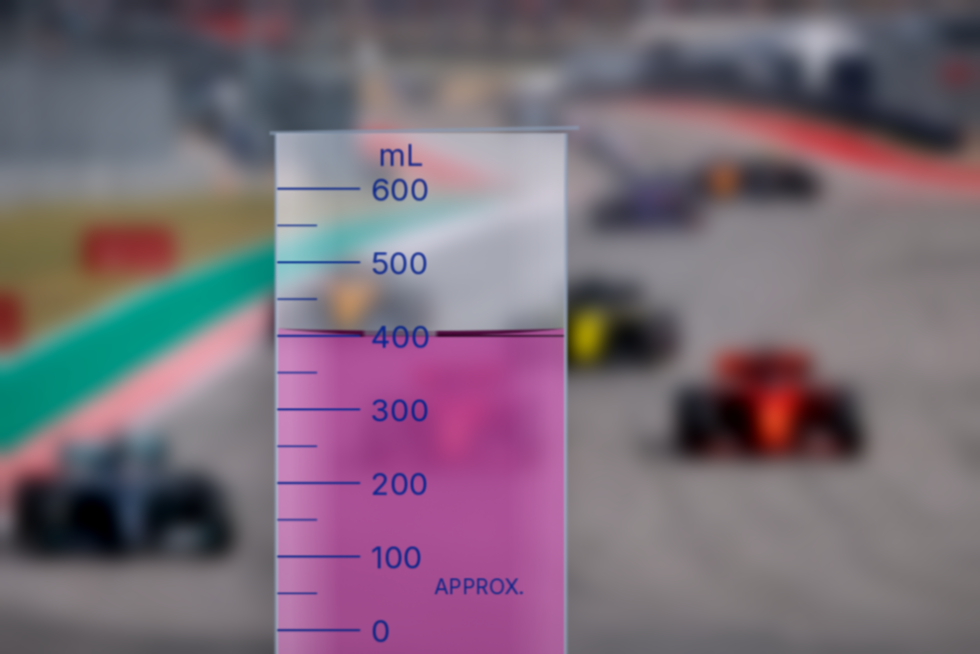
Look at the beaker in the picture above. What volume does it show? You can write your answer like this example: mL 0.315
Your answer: mL 400
